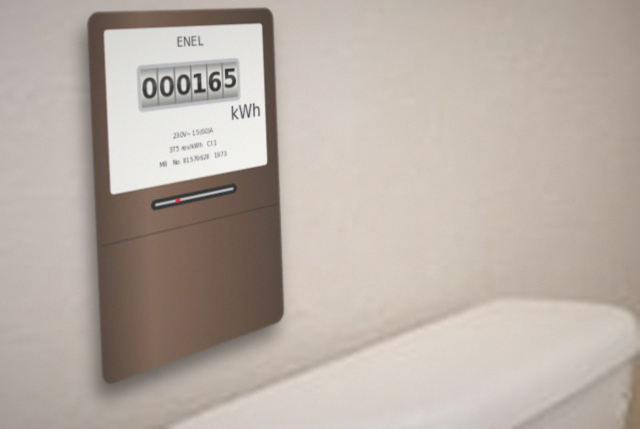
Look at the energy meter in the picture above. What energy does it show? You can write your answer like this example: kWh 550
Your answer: kWh 165
